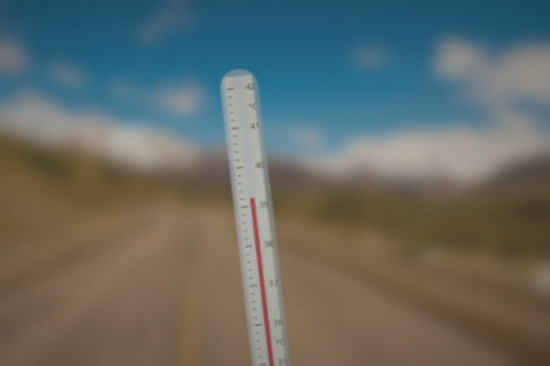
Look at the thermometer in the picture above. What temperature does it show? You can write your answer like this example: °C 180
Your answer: °C 39.2
